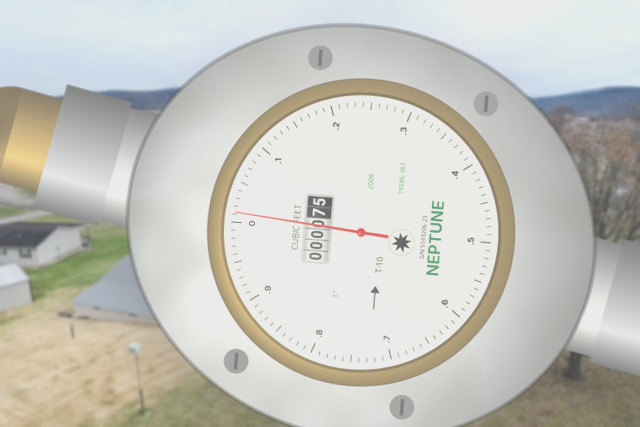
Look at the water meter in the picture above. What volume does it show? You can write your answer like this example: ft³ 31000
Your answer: ft³ 75.01
